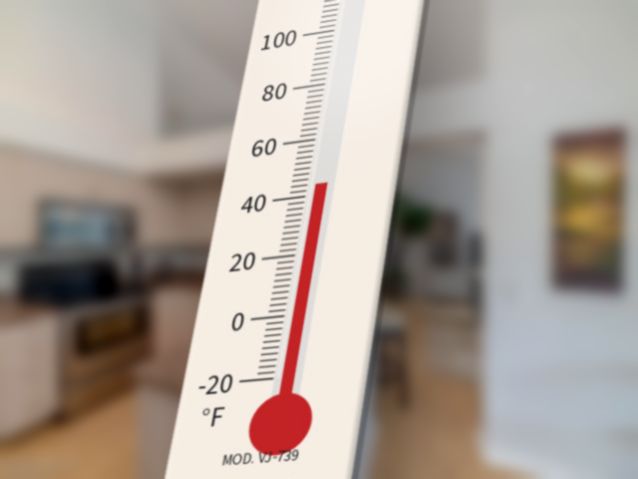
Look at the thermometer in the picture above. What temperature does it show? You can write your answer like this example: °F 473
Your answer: °F 44
